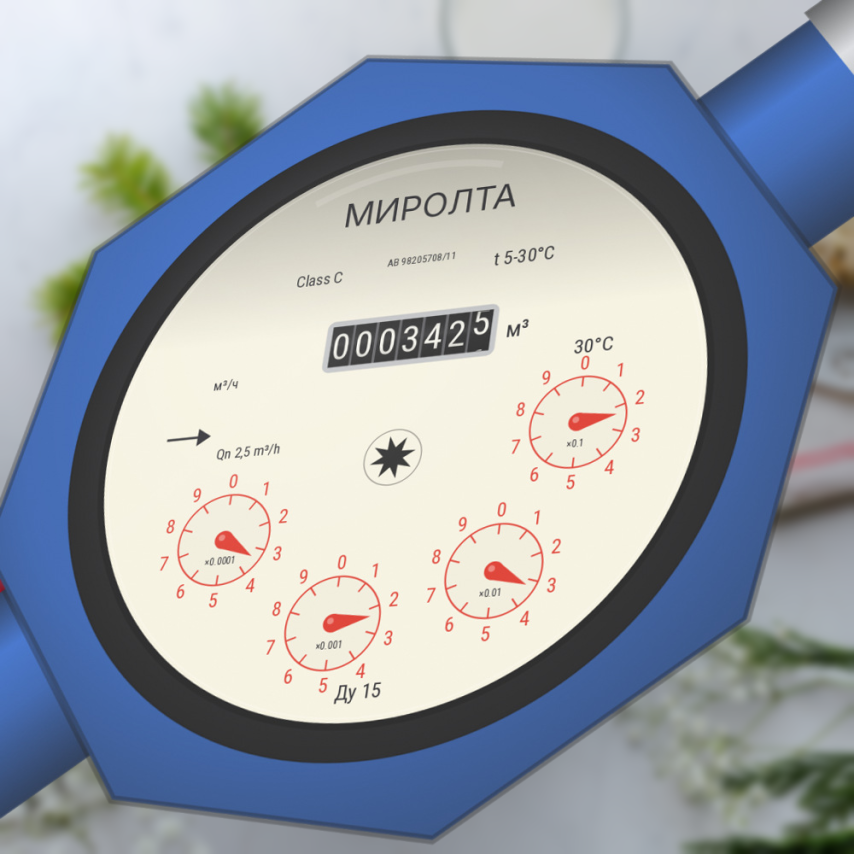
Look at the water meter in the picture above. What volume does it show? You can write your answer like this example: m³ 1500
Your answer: m³ 3425.2323
